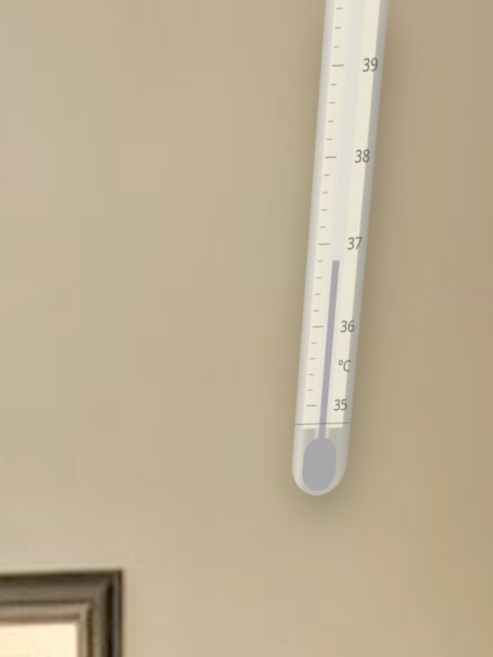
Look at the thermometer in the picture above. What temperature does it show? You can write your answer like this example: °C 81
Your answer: °C 36.8
